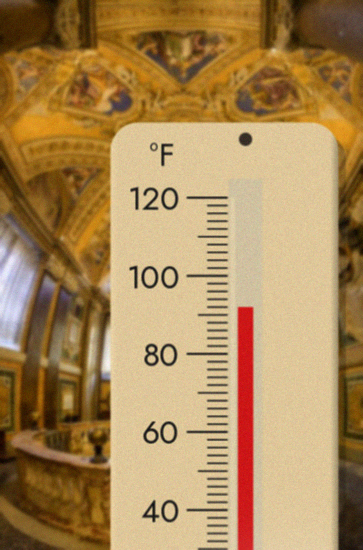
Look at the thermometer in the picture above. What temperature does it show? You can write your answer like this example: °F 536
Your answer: °F 92
